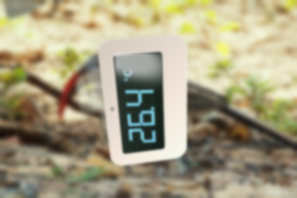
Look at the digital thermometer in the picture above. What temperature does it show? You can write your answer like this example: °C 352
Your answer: °C 26.4
